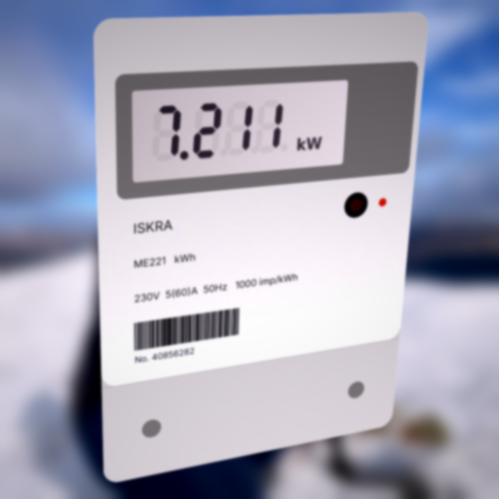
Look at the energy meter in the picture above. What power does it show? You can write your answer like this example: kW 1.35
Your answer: kW 7.211
